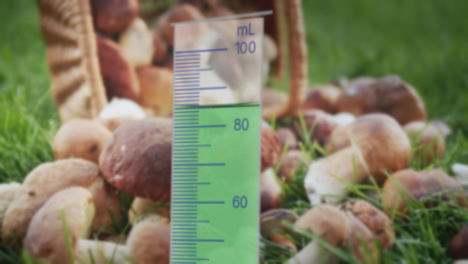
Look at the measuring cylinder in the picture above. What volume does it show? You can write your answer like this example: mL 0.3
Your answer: mL 85
